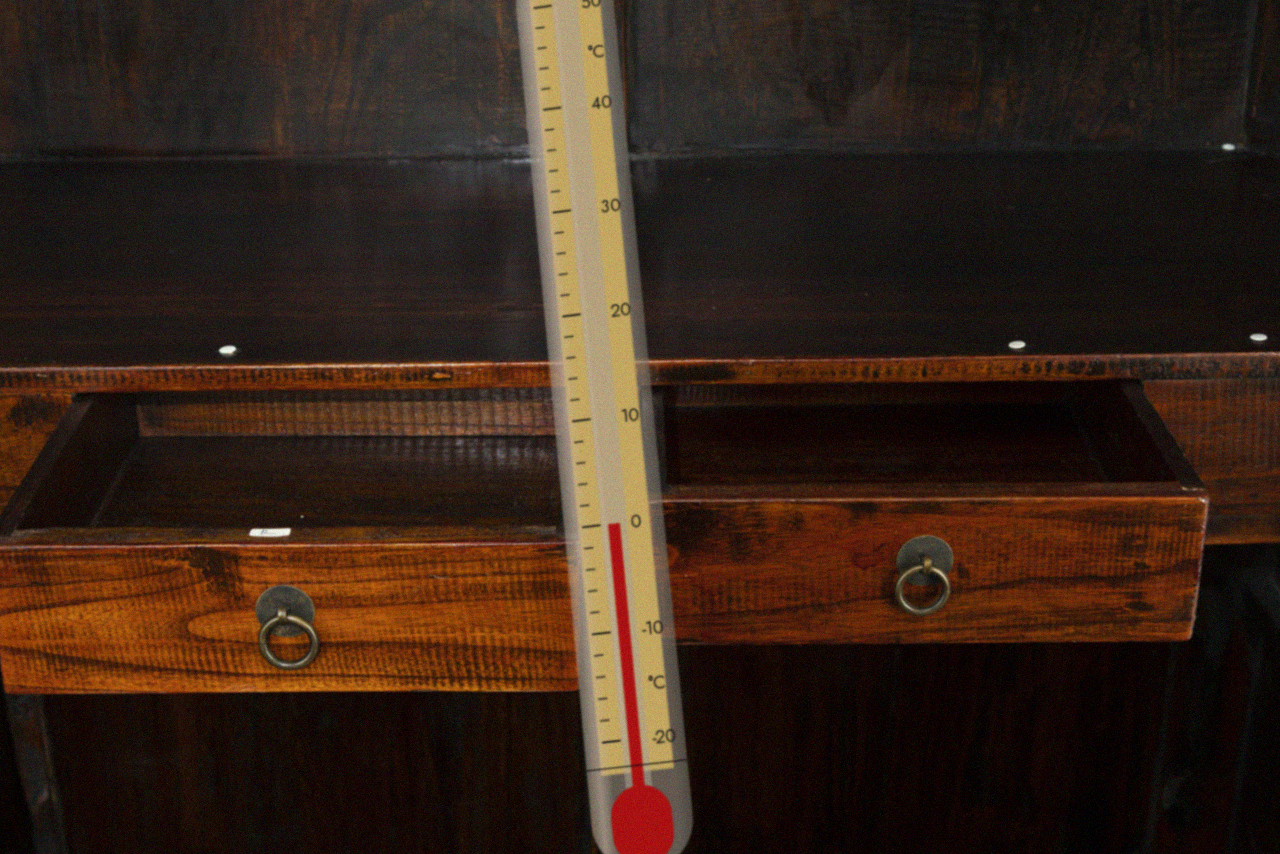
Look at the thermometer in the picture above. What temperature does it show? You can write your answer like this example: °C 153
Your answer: °C 0
